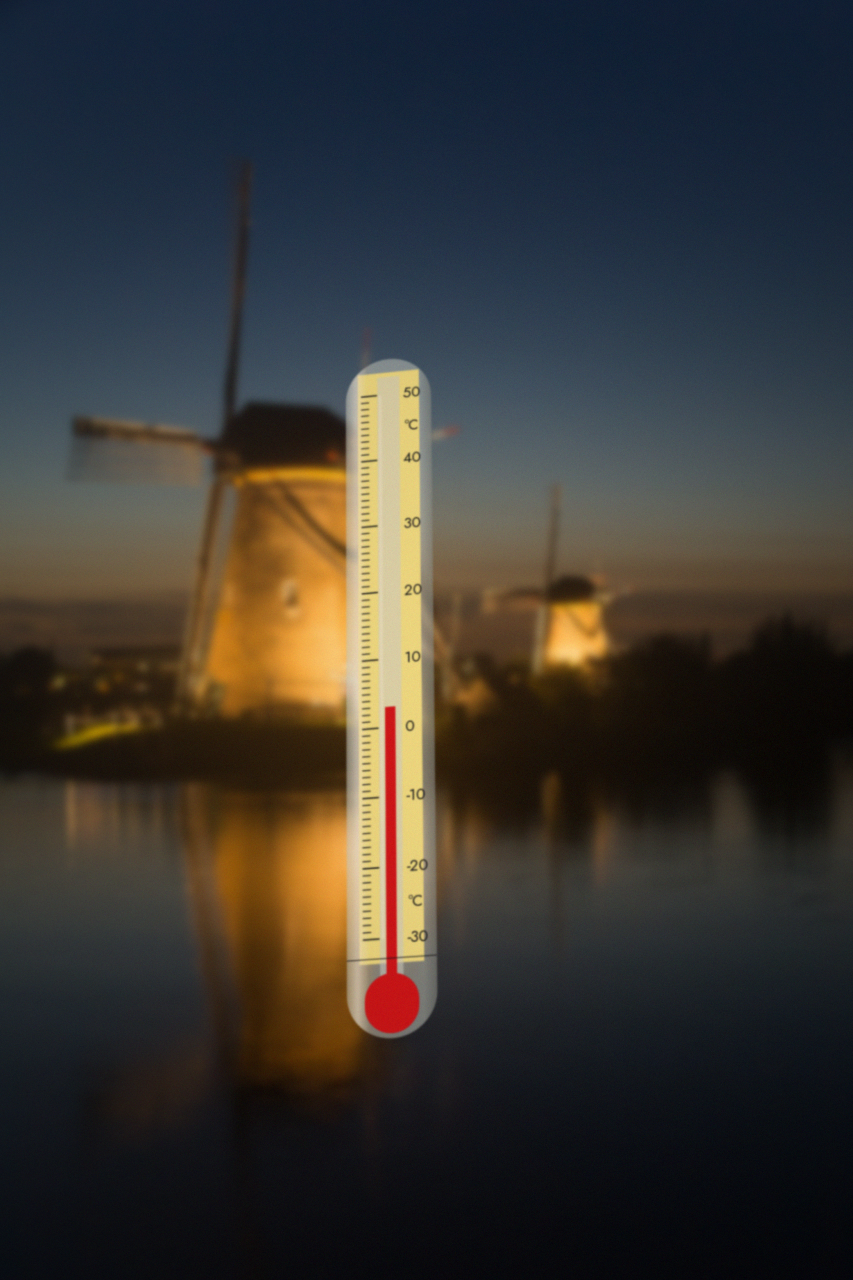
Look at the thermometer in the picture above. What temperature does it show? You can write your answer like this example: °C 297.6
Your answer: °C 3
